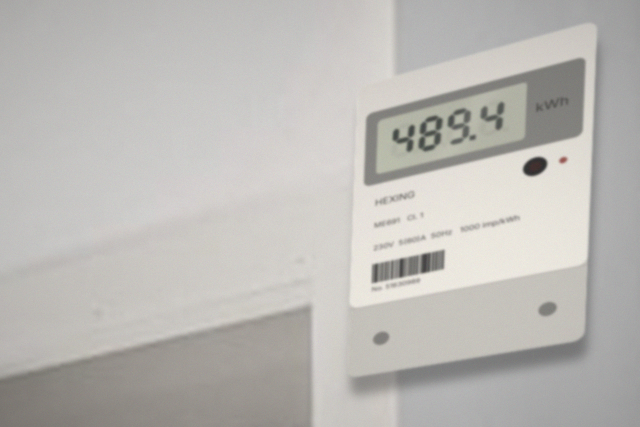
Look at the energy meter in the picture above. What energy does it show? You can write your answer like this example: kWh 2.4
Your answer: kWh 489.4
